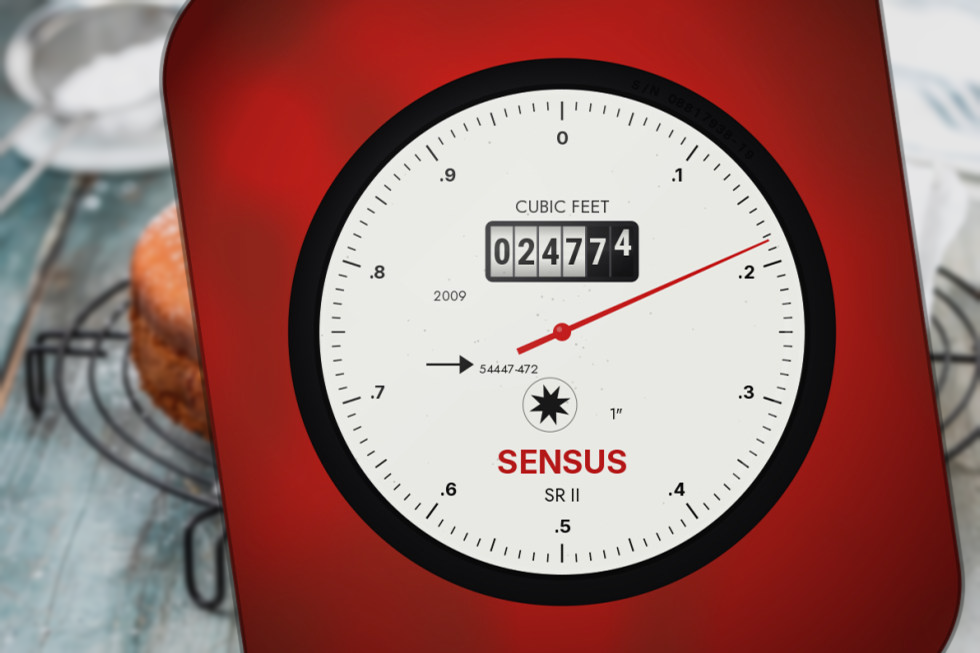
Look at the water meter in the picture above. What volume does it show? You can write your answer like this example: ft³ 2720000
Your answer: ft³ 24774.18
